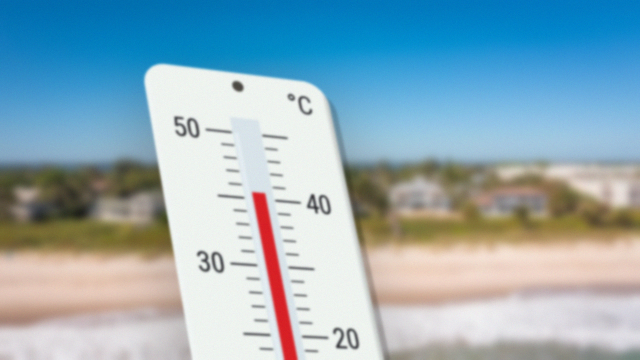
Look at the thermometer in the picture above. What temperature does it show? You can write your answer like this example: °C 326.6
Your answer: °C 41
